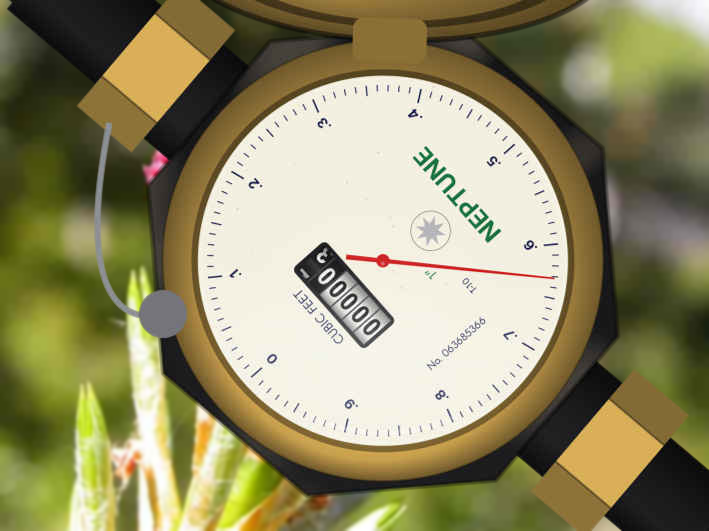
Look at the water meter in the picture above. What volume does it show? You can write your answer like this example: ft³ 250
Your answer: ft³ 2.63
